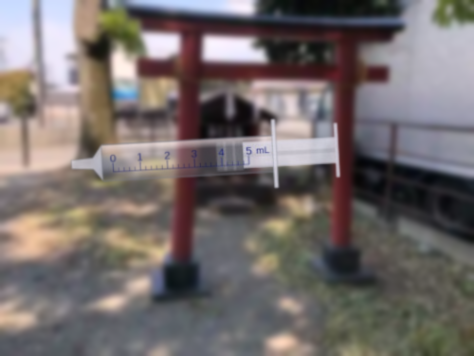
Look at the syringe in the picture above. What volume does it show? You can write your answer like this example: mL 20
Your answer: mL 3.8
